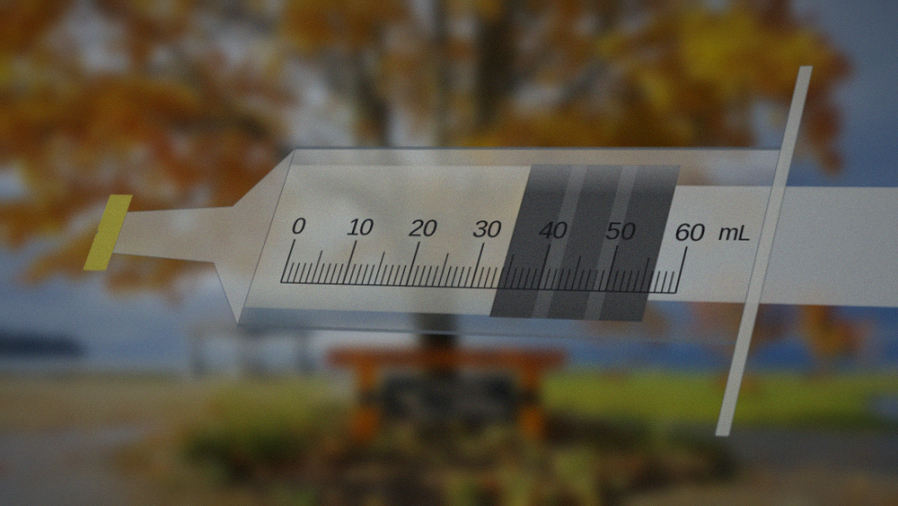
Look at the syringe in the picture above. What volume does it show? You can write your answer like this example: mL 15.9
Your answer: mL 34
